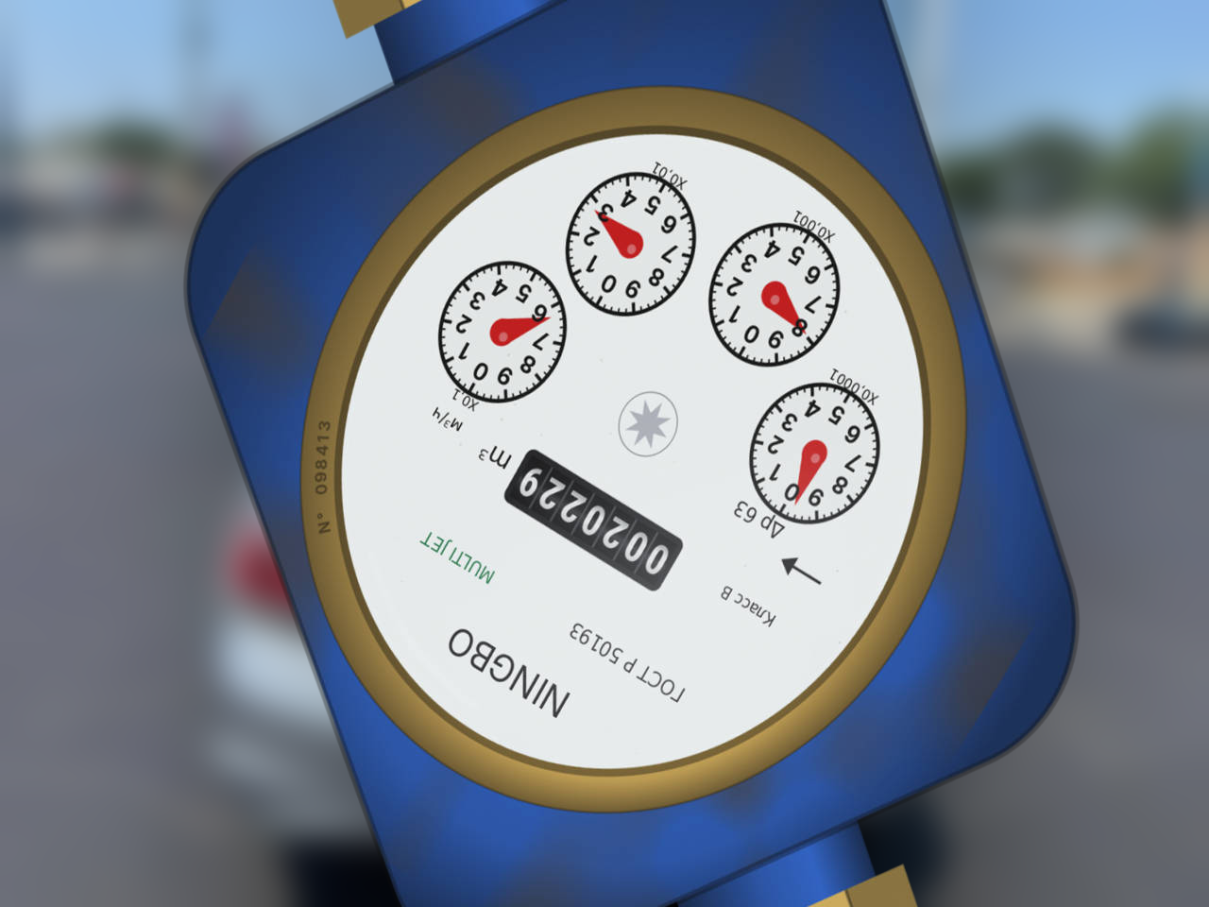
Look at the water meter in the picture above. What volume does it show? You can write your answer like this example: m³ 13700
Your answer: m³ 20229.6279
